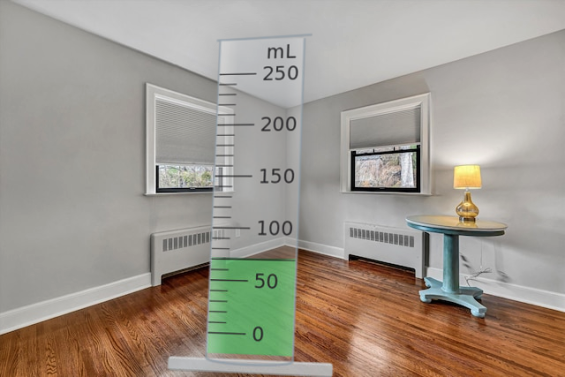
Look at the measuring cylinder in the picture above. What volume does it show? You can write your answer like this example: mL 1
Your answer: mL 70
